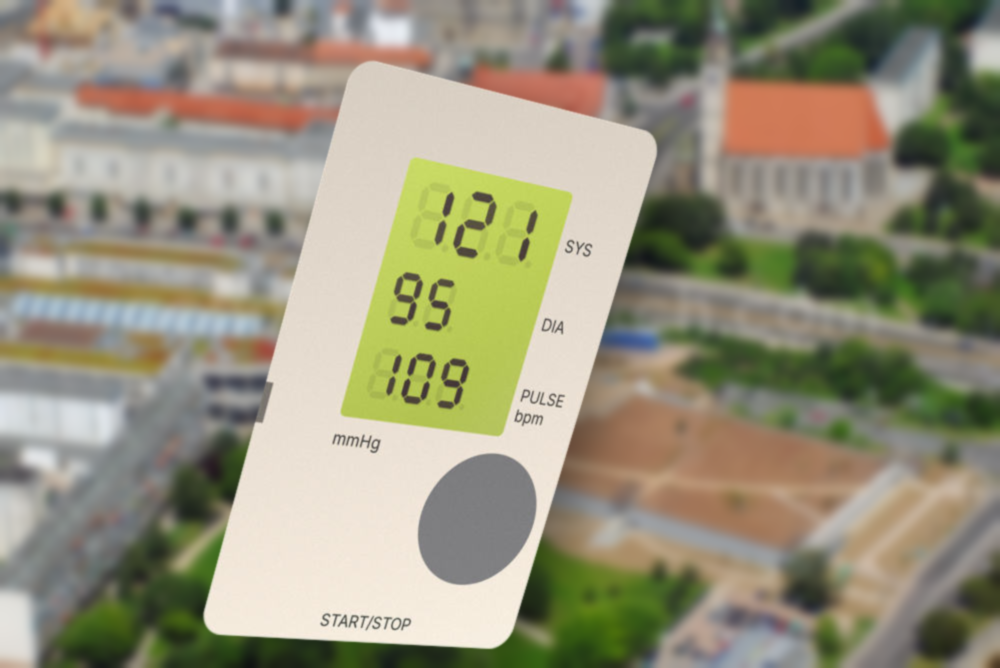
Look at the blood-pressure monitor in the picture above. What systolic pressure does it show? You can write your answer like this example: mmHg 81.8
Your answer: mmHg 121
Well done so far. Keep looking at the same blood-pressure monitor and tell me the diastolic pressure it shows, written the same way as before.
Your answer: mmHg 95
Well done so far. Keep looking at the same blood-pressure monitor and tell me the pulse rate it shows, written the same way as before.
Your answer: bpm 109
